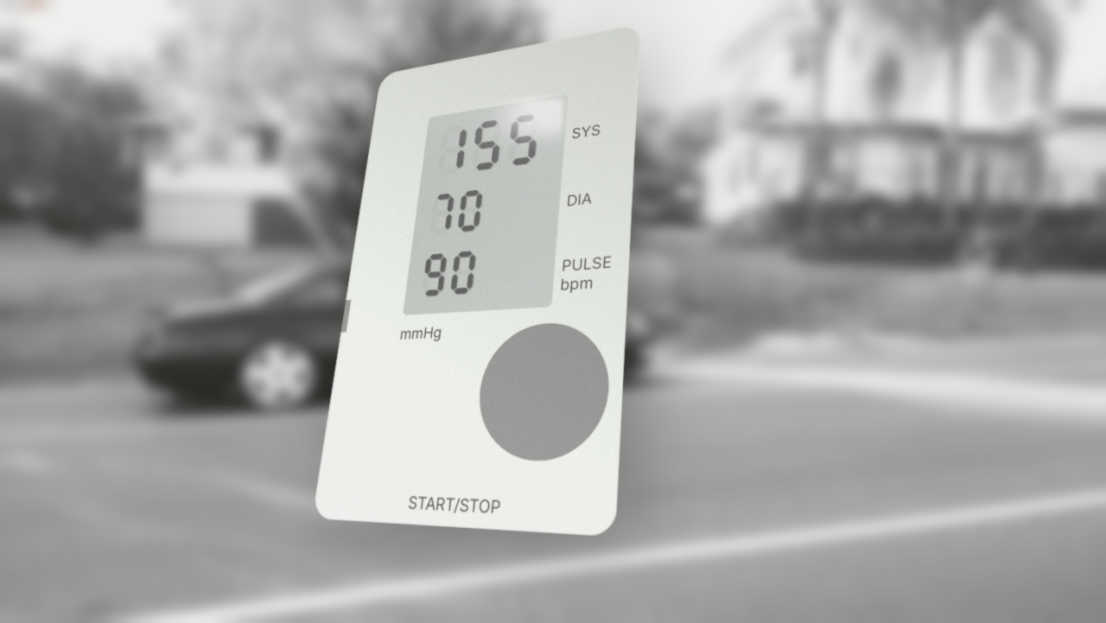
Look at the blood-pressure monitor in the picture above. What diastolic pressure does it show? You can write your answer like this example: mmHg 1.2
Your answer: mmHg 70
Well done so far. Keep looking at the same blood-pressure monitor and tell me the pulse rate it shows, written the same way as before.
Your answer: bpm 90
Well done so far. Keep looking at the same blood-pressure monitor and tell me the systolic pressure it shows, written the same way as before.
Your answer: mmHg 155
